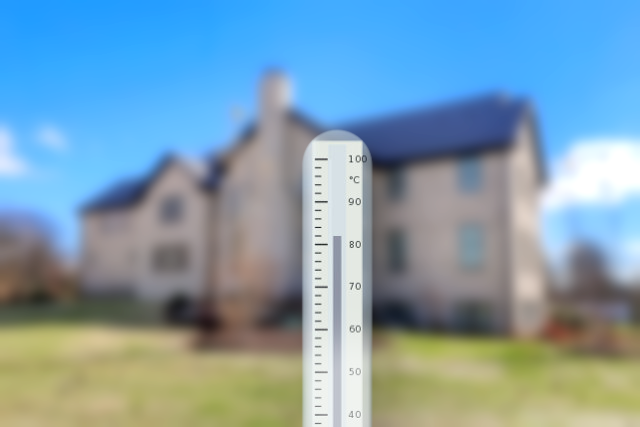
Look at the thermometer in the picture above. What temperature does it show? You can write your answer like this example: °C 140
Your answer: °C 82
